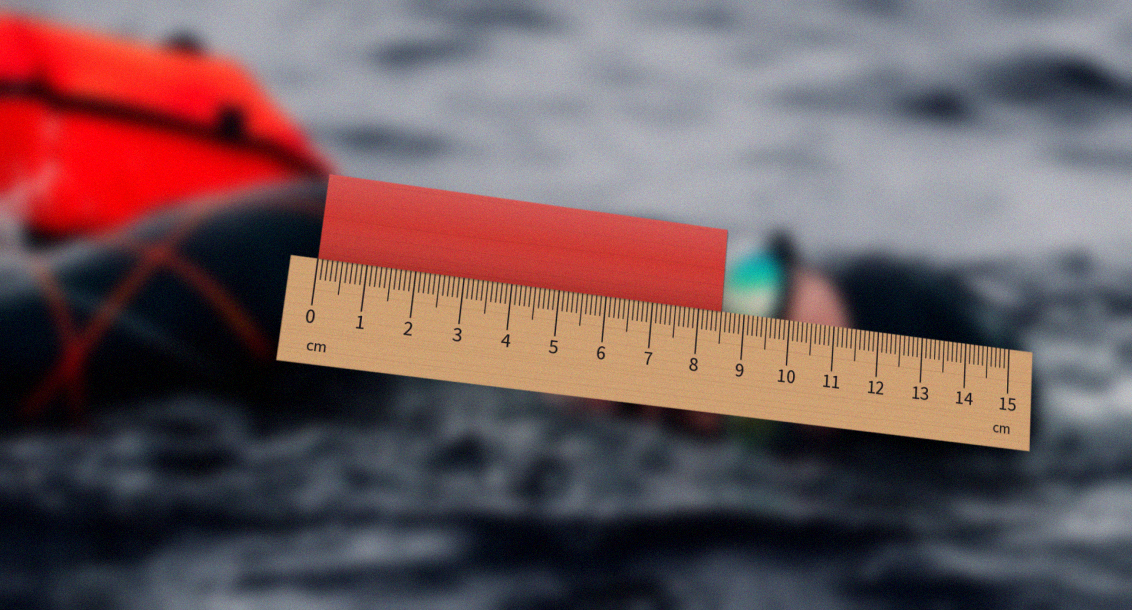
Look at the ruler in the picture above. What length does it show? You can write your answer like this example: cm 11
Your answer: cm 8.5
